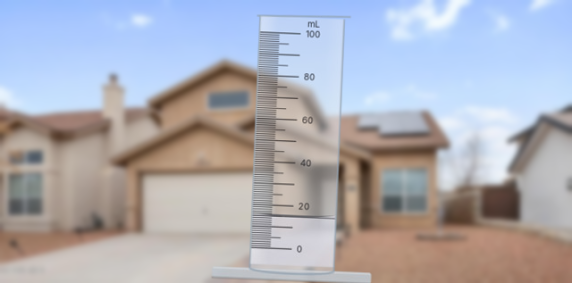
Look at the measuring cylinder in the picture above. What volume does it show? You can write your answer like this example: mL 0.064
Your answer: mL 15
